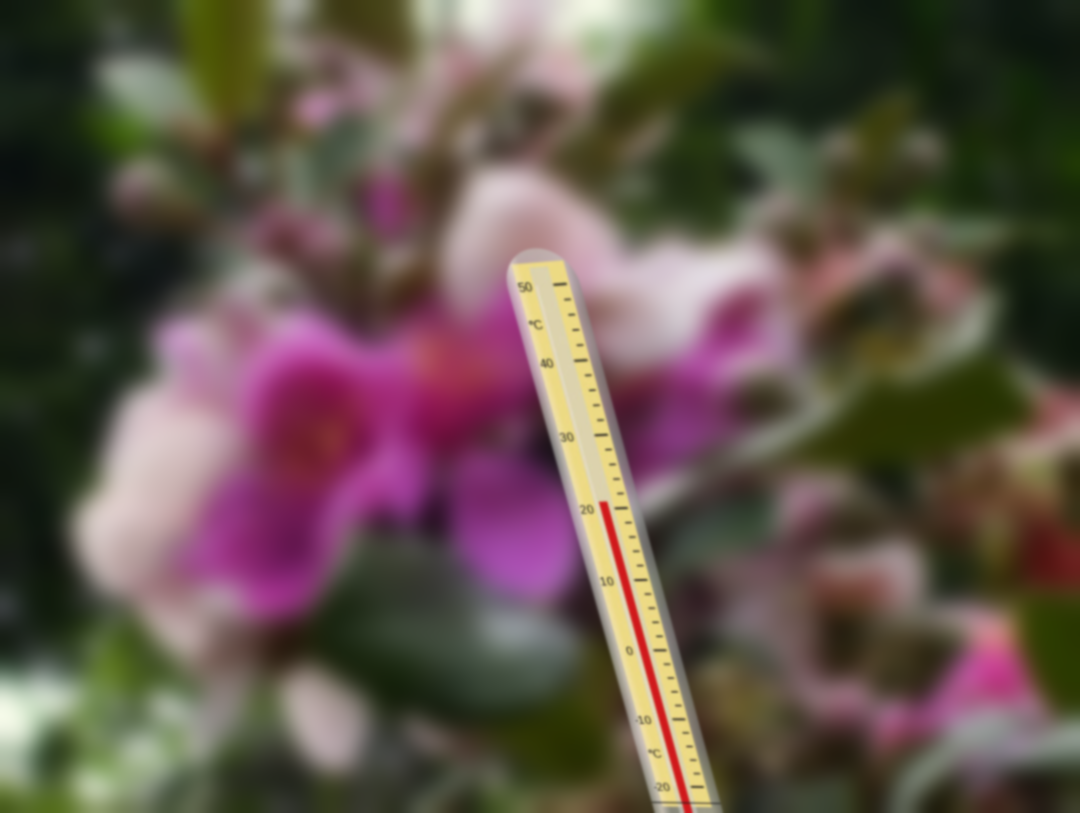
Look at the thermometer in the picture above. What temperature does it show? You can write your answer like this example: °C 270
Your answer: °C 21
